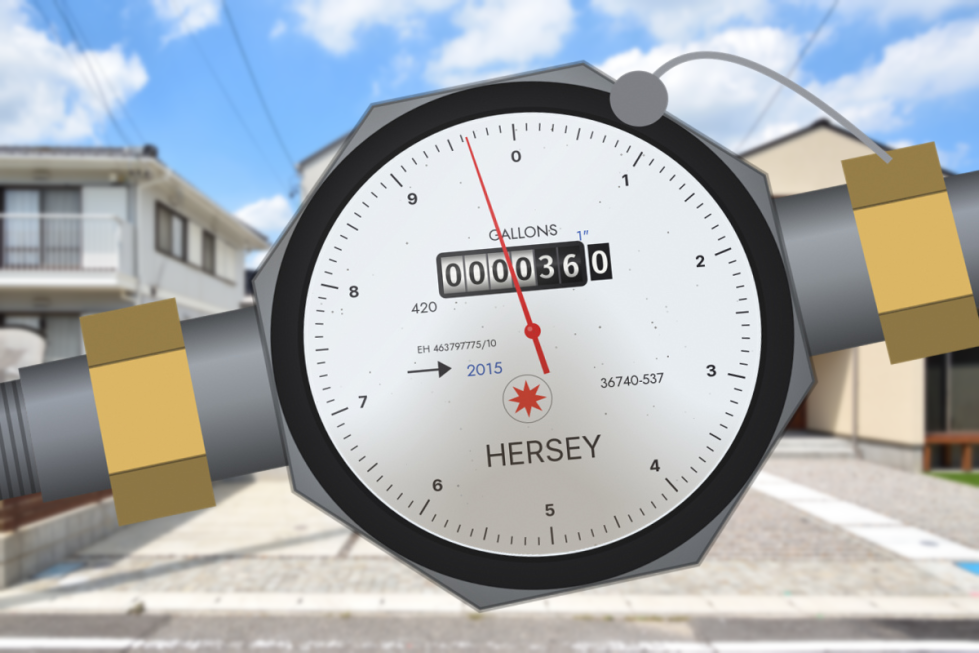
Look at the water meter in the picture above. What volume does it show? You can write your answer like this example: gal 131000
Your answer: gal 359.6
